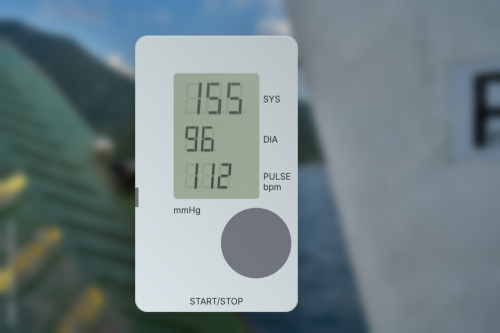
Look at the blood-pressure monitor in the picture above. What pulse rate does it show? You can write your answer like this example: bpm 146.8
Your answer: bpm 112
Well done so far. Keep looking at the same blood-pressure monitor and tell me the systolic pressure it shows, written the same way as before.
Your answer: mmHg 155
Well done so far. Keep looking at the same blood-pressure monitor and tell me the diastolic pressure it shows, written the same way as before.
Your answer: mmHg 96
